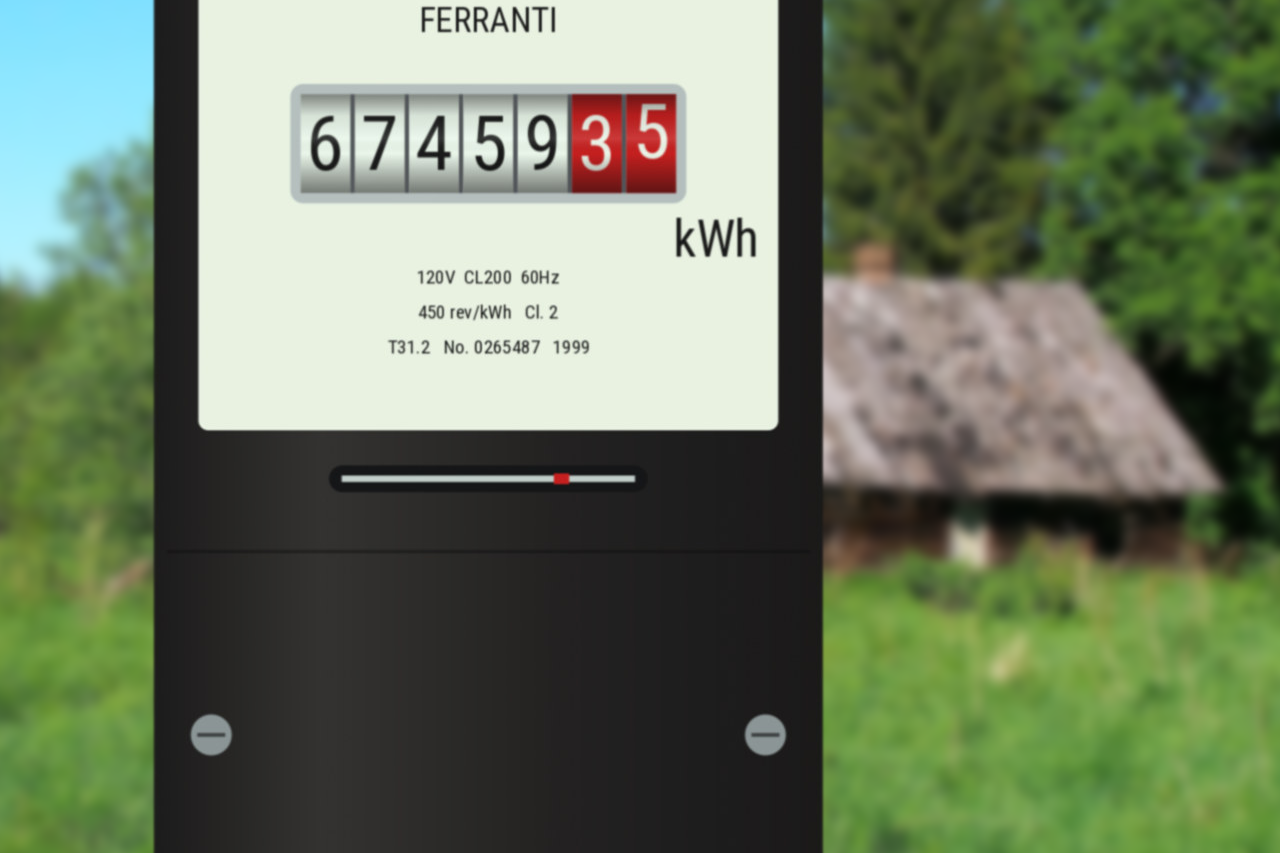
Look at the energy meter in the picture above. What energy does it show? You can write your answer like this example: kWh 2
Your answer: kWh 67459.35
